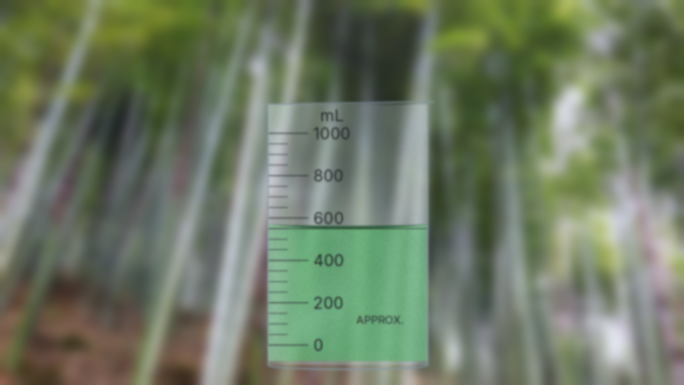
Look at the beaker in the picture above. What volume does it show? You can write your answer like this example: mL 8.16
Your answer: mL 550
